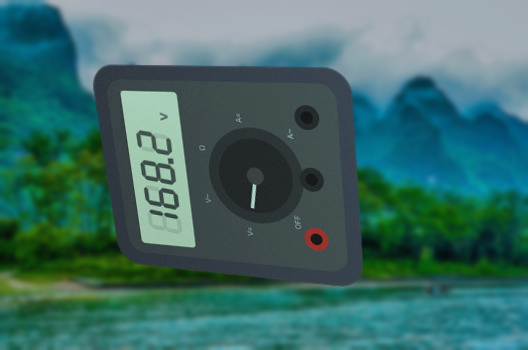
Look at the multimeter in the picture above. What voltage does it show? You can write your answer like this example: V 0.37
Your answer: V 168.2
